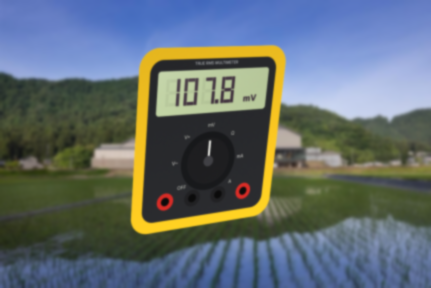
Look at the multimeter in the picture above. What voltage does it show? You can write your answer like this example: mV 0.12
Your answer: mV 107.8
